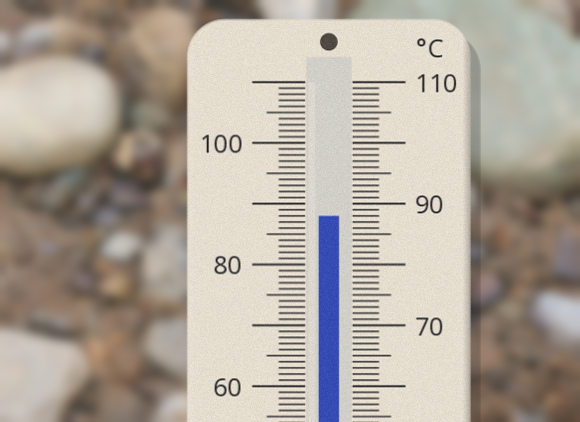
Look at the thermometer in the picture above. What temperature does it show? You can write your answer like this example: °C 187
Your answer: °C 88
